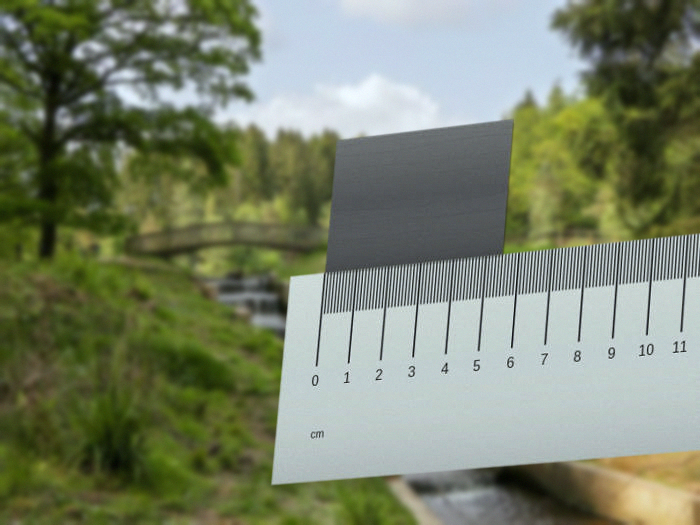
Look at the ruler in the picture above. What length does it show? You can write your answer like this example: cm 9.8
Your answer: cm 5.5
